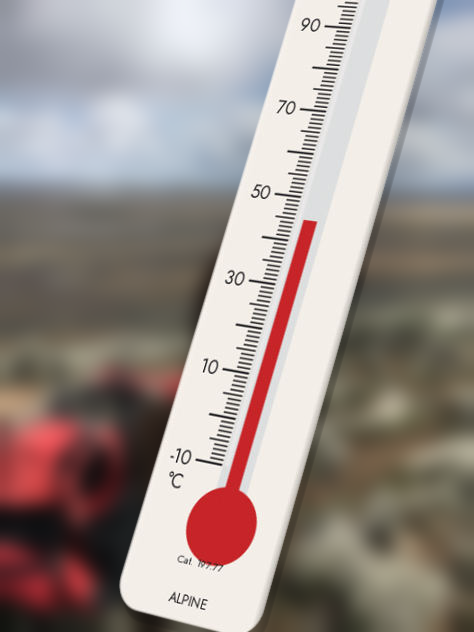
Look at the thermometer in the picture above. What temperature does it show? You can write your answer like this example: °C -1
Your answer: °C 45
